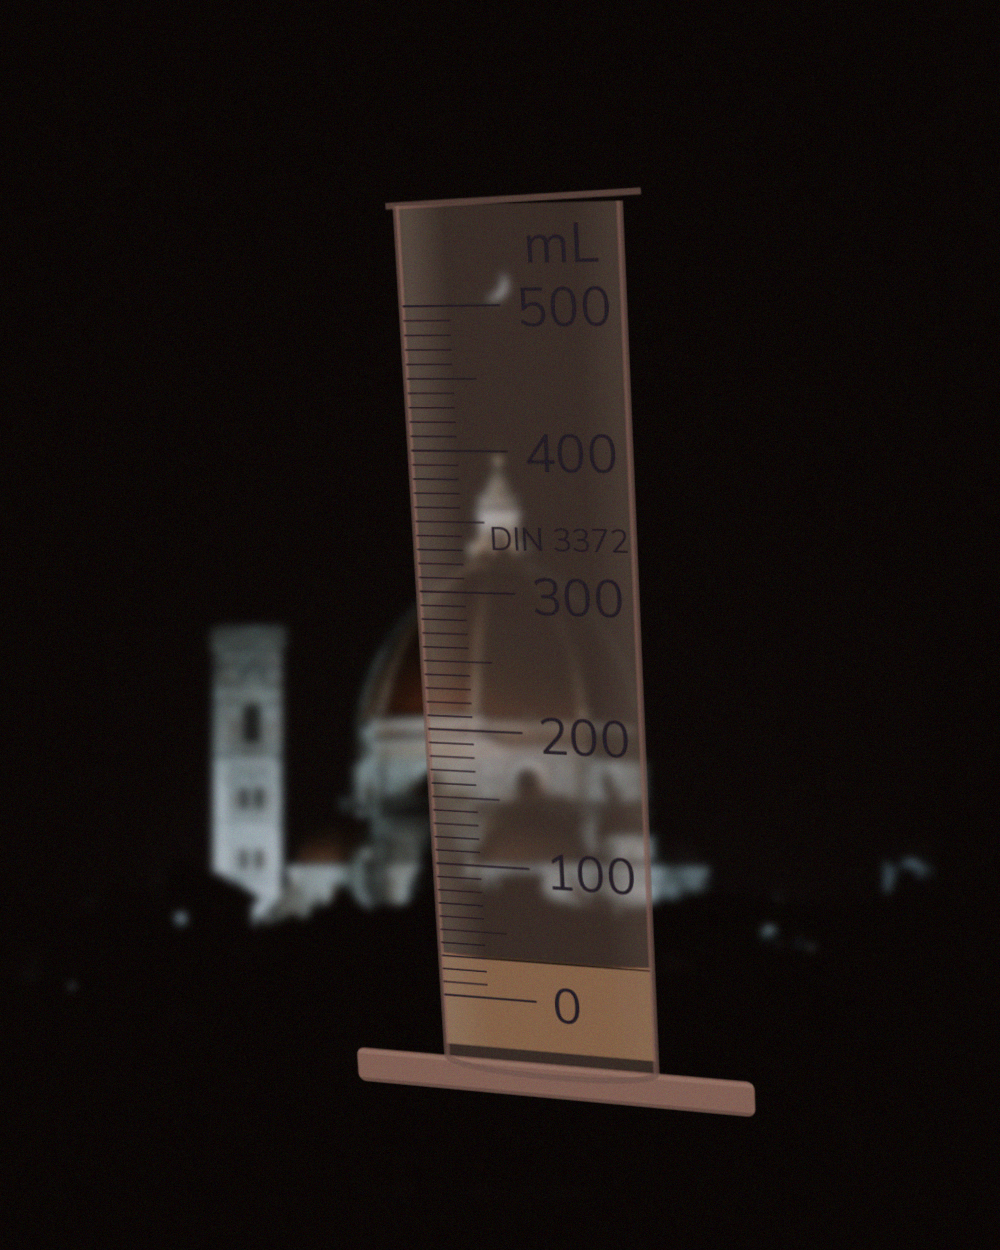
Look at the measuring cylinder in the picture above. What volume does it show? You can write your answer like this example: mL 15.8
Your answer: mL 30
